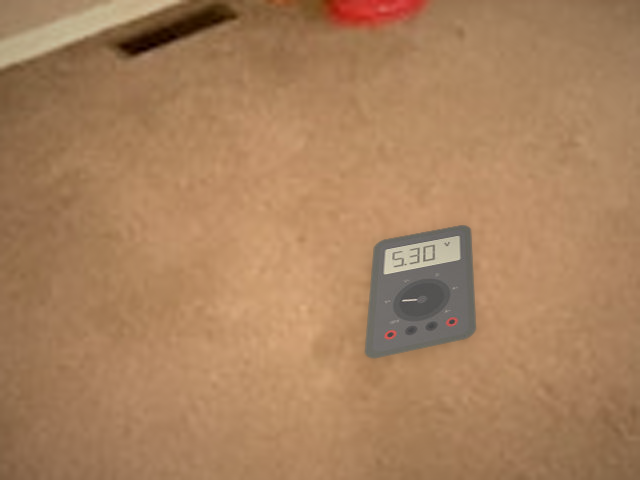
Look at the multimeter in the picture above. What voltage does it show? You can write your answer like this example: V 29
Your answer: V 5.30
